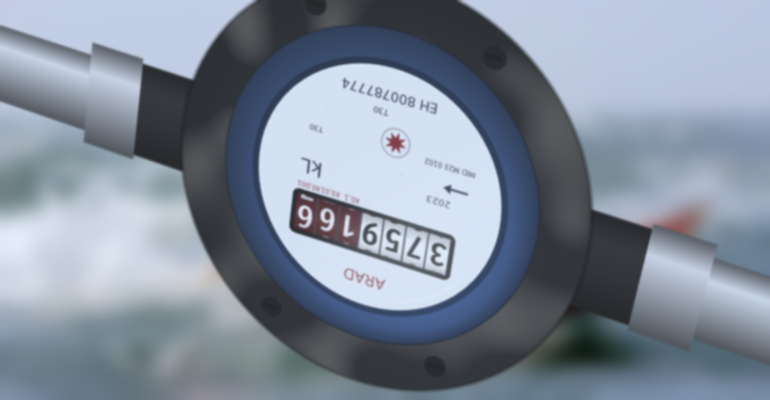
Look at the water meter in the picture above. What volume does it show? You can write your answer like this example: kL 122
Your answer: kL 3759.166
